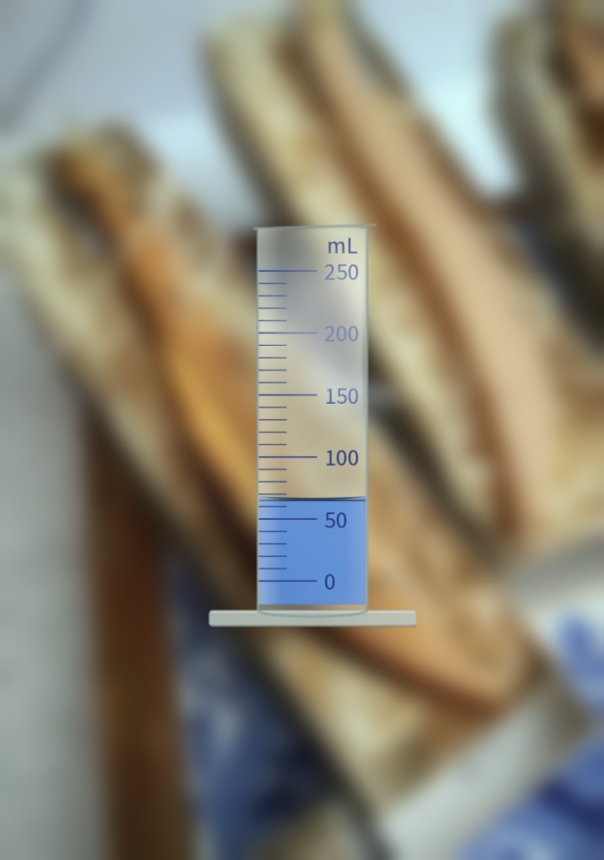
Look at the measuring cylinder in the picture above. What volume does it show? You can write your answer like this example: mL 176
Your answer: mL 65
